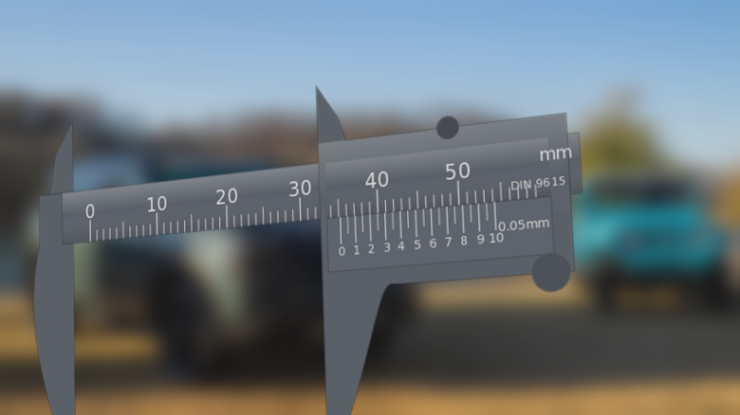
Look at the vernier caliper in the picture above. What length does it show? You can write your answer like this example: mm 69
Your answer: mm 35.2
